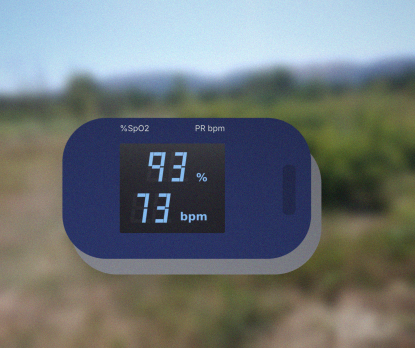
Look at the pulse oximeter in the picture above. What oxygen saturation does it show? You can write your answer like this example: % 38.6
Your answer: % 93
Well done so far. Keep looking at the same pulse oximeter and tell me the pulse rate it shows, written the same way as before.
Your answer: bpm 73
